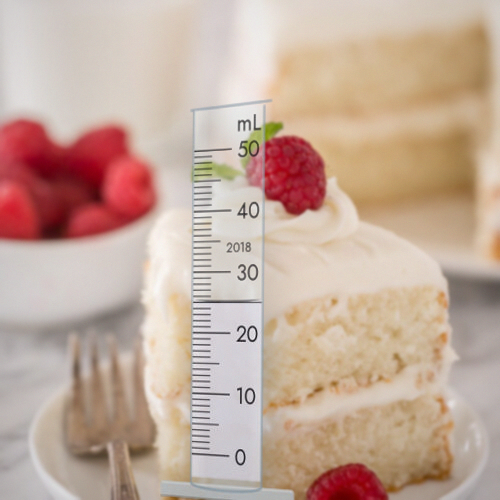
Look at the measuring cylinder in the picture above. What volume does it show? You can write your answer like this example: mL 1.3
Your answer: mL 25
